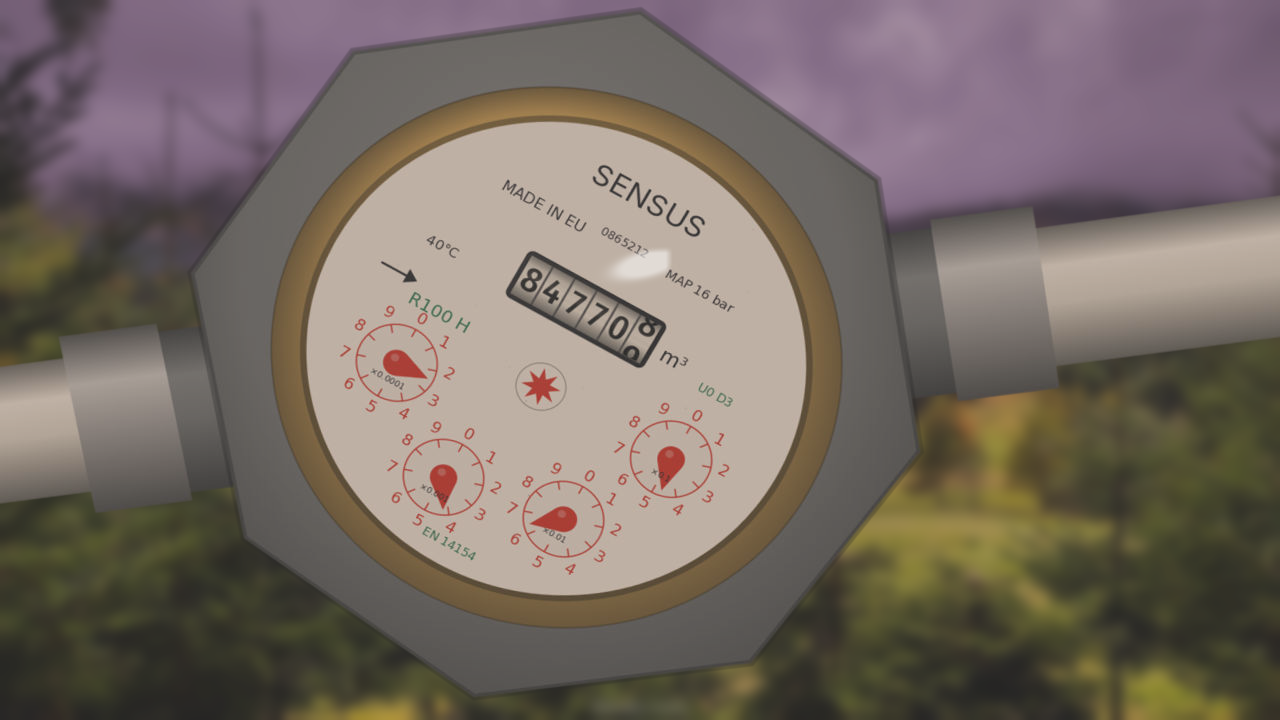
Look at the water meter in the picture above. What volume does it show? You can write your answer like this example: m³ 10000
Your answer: m³ 847708.4642
